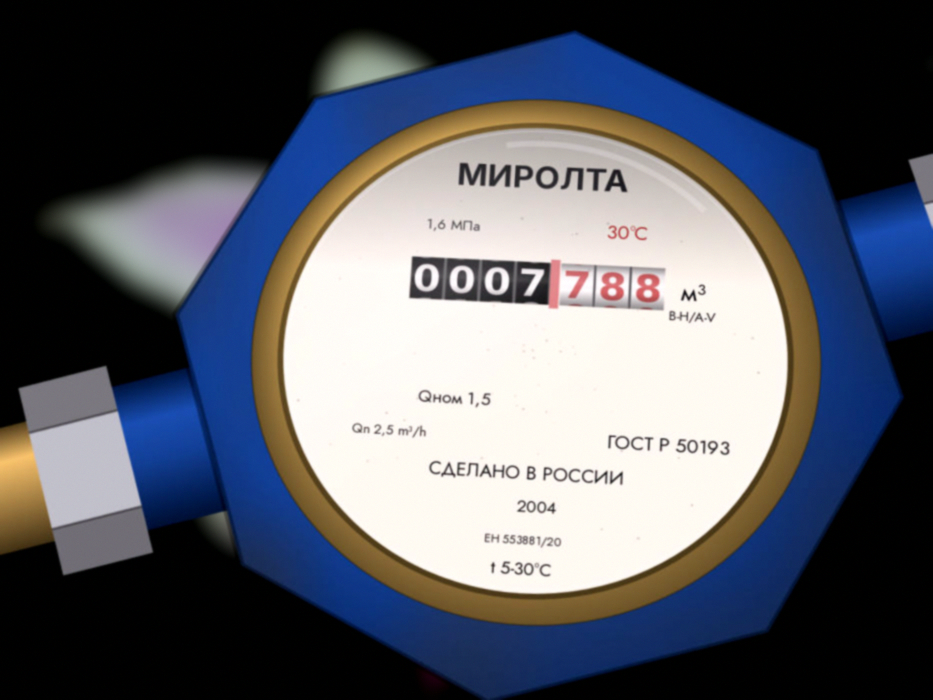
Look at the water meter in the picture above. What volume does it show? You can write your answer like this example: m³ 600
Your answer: m³ 7.788
